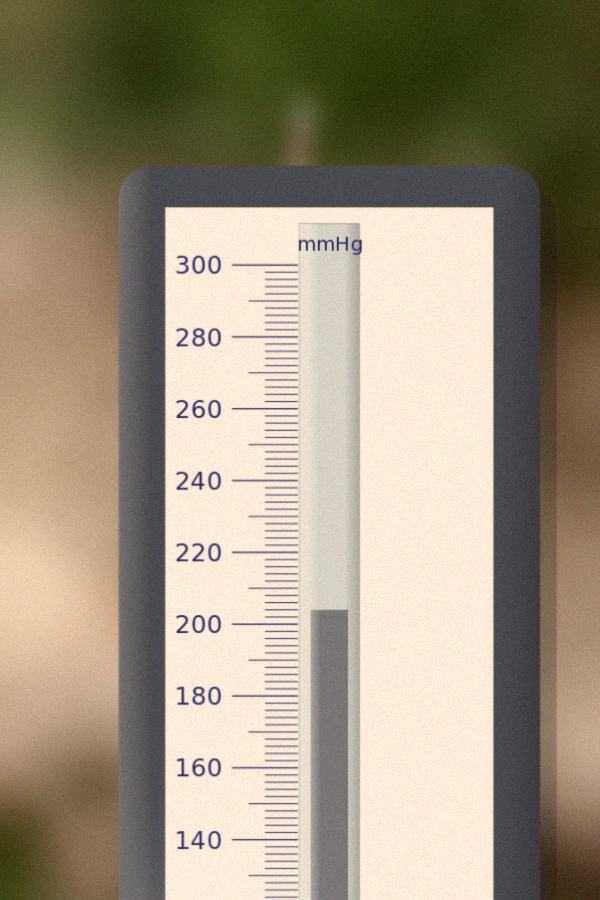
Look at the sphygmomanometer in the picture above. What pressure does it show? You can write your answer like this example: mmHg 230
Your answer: mmHg 204
